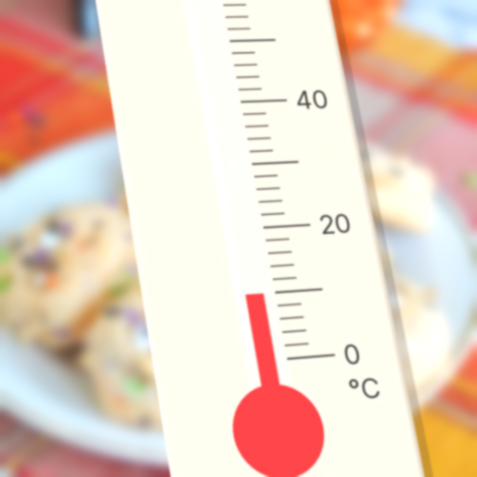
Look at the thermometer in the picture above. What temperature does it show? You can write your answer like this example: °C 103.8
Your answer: °C 10
